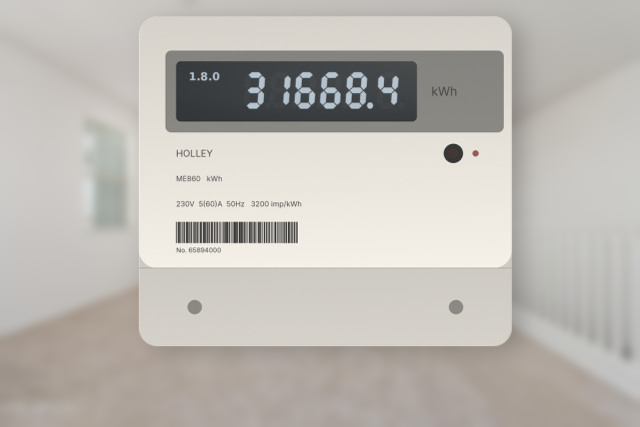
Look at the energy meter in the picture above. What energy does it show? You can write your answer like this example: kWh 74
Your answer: kWh 31668.4
